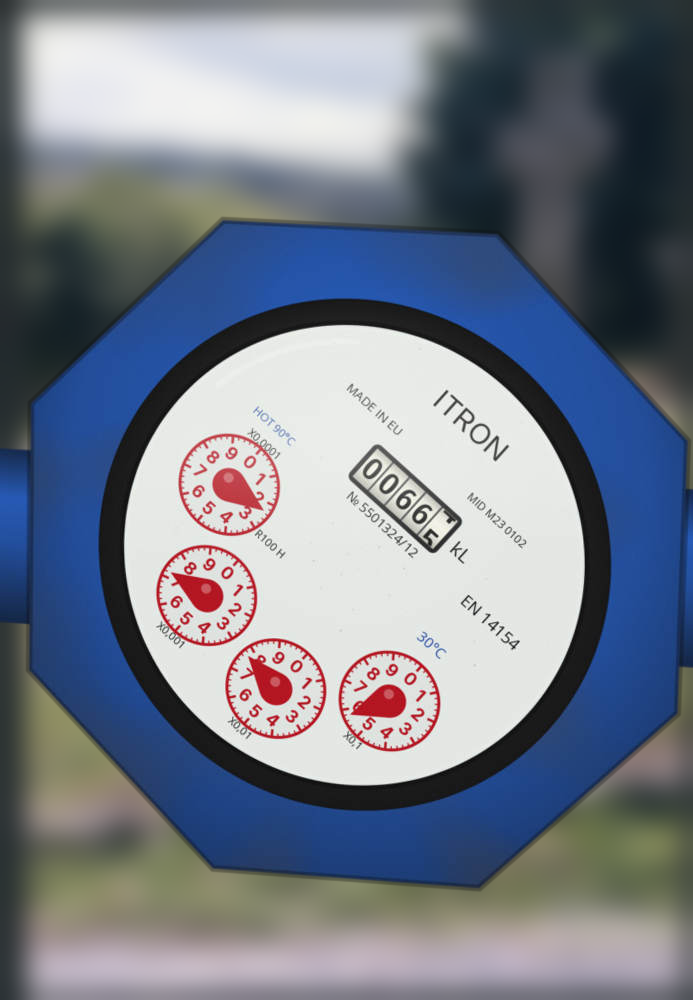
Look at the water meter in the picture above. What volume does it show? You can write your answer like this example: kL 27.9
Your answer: kL 664.5772
